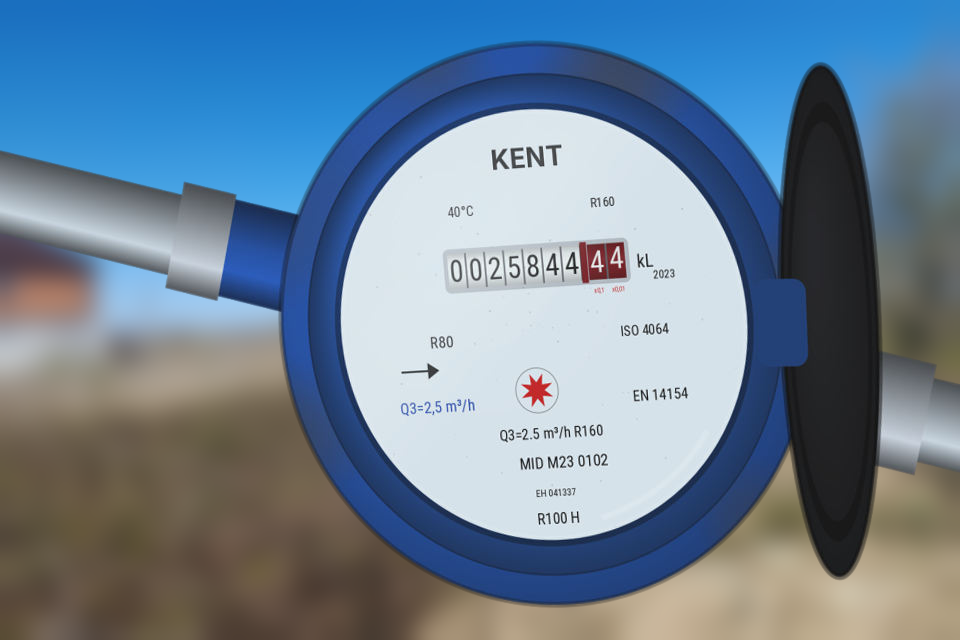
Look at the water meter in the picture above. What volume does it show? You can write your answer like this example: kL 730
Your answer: kL 25844.44
